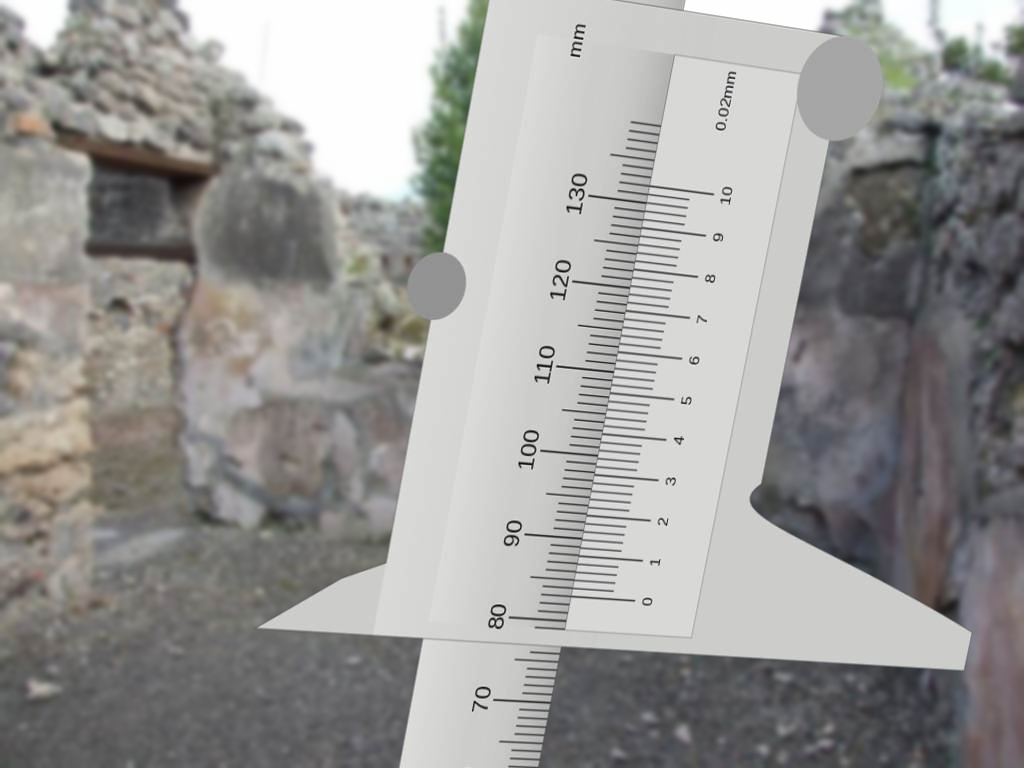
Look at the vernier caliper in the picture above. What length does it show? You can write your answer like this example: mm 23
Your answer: mm 83.0
